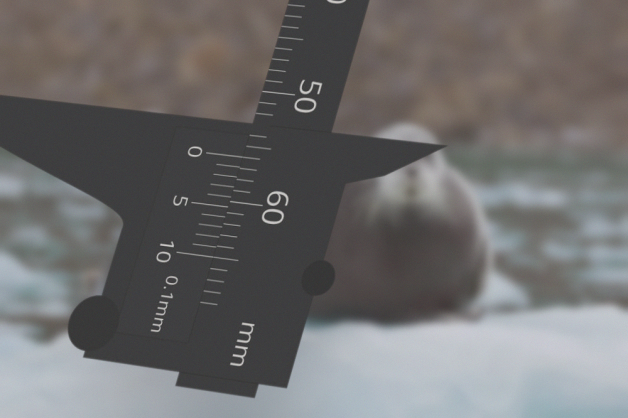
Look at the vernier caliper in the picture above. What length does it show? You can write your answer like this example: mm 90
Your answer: mm 56.0
